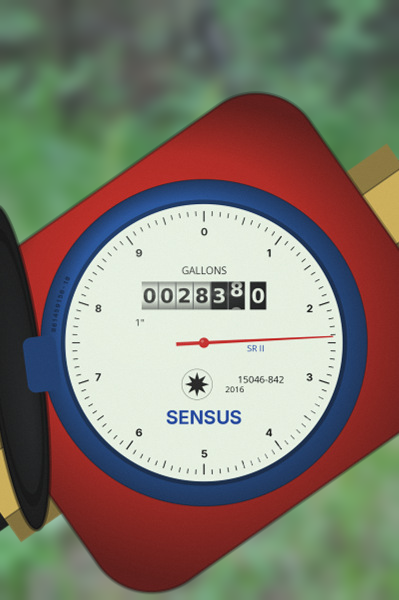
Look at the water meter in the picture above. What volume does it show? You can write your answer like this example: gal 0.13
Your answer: gal 28382.4
